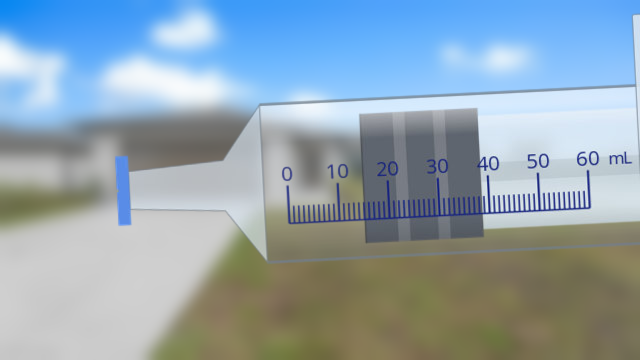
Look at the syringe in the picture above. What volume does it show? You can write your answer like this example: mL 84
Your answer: mL 15
